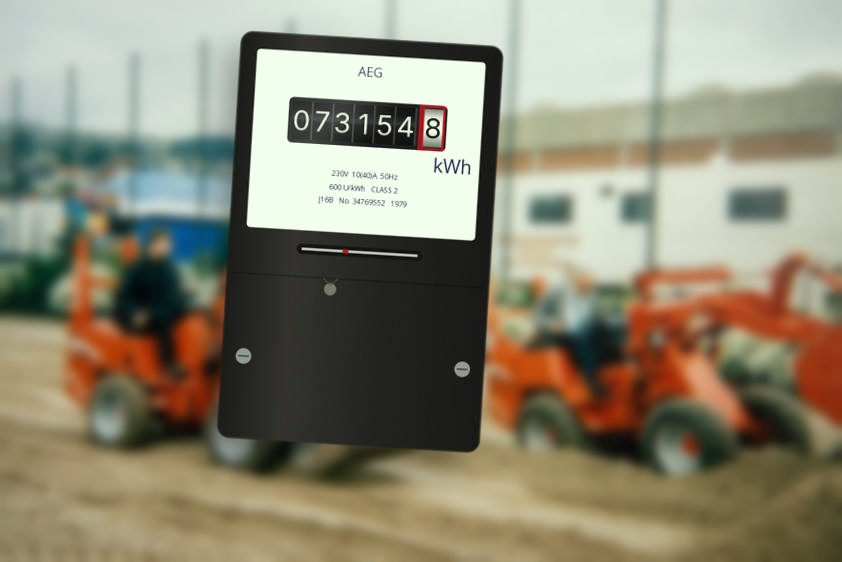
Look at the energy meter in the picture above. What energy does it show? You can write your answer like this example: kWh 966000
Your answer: kWh 73154.8
